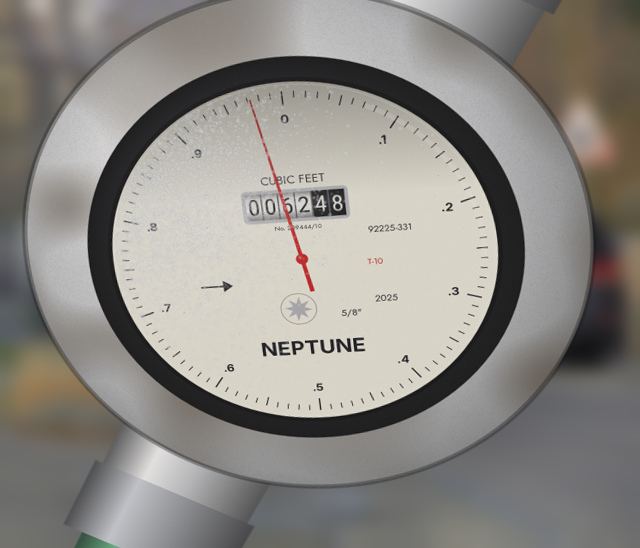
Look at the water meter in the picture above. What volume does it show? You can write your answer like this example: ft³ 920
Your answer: ft³ 6247.97
